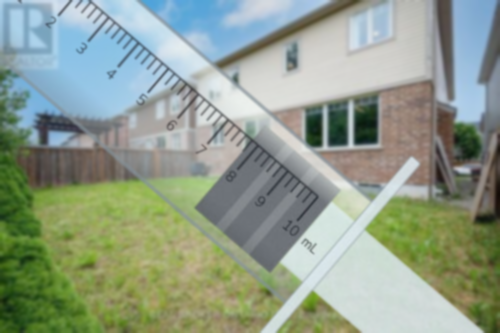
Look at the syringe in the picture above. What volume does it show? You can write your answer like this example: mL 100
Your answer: mL 7.8
